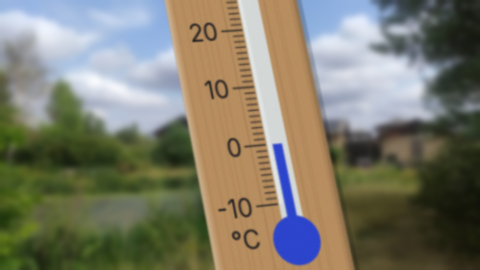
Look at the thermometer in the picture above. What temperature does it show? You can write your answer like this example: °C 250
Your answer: °C 0
